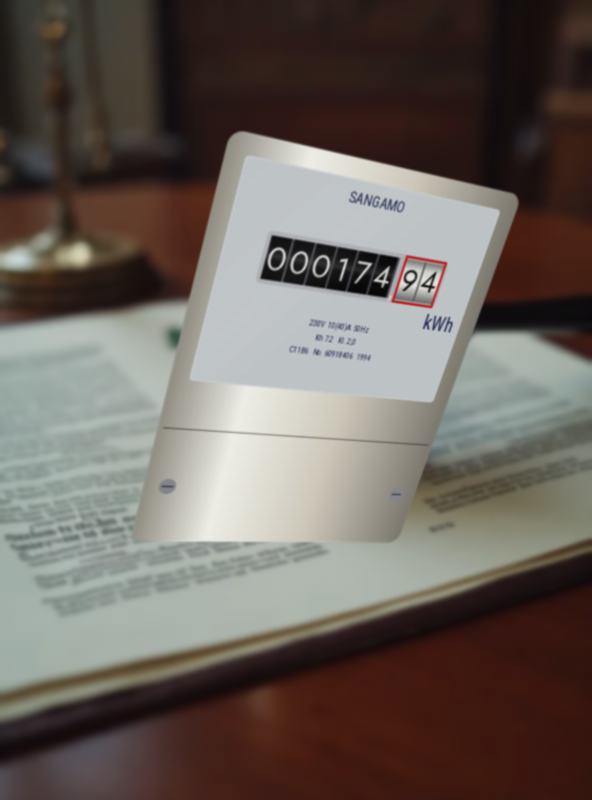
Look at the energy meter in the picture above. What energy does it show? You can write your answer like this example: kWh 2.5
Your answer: kWh 174.94
